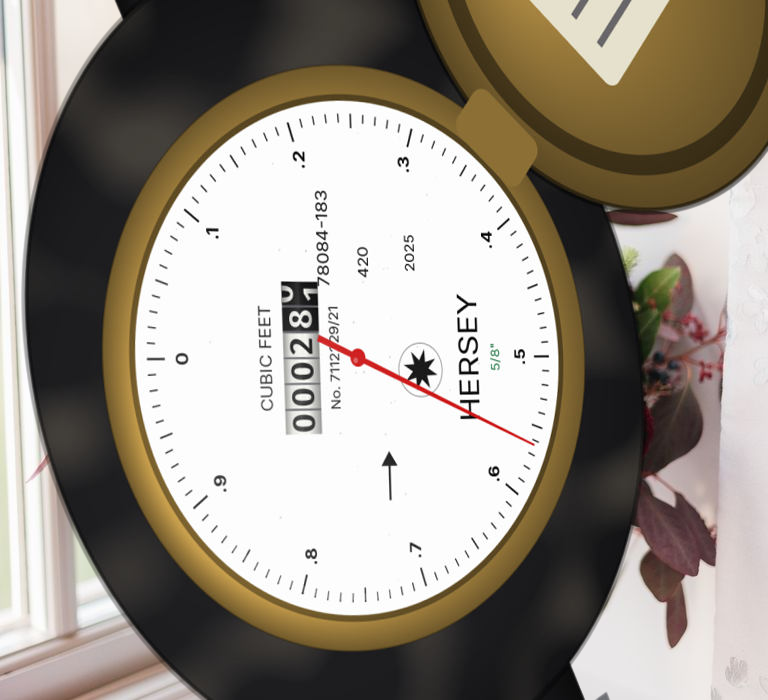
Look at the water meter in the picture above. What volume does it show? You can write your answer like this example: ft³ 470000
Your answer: ft³ 280.56
